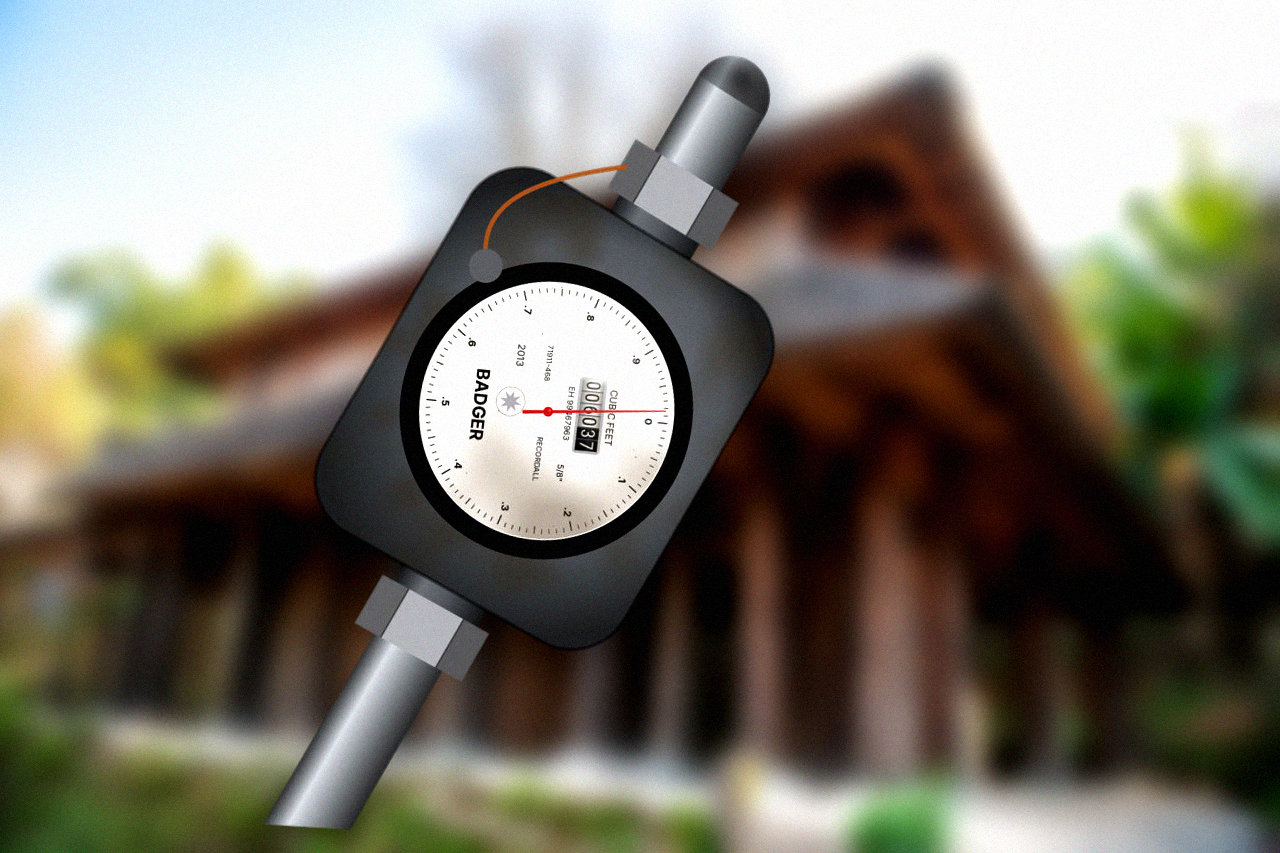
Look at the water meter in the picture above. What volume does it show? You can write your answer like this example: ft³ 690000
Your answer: ft³ 6036.98
